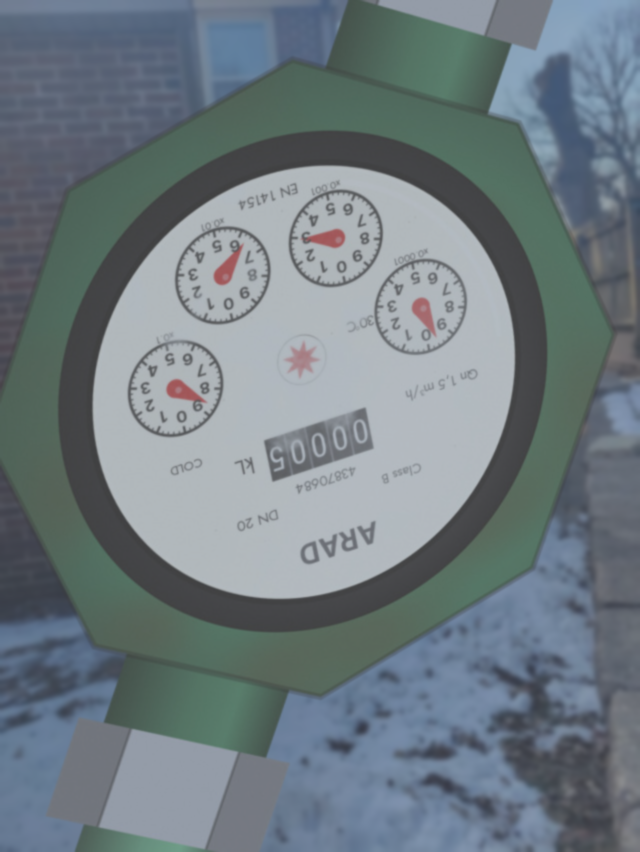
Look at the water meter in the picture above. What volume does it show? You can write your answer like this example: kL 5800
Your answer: kL 5.8629
